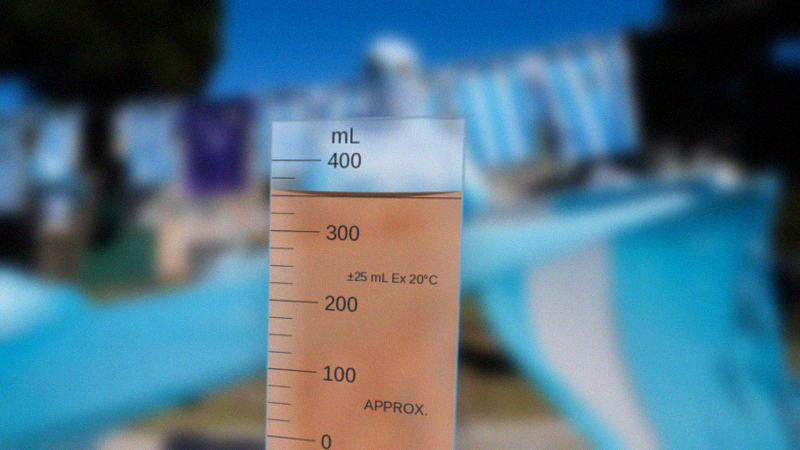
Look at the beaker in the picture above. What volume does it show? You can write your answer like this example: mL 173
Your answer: mL 350
